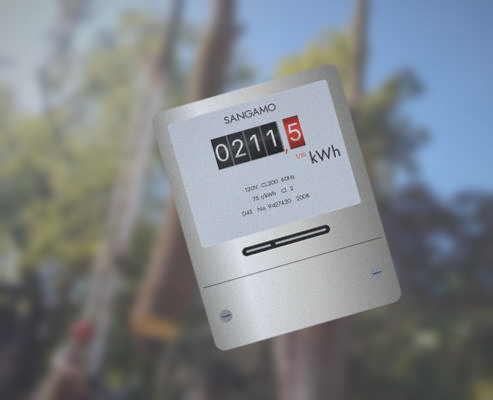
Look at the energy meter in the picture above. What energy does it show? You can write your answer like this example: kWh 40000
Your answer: kWh 211.5
